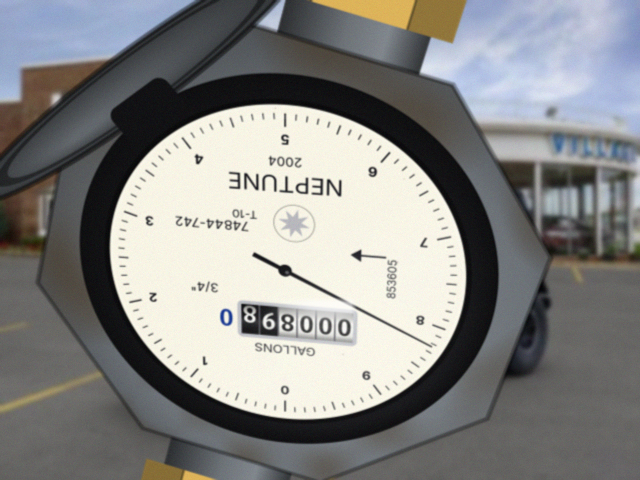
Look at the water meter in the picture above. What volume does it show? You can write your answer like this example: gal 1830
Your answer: gal 8978.2
